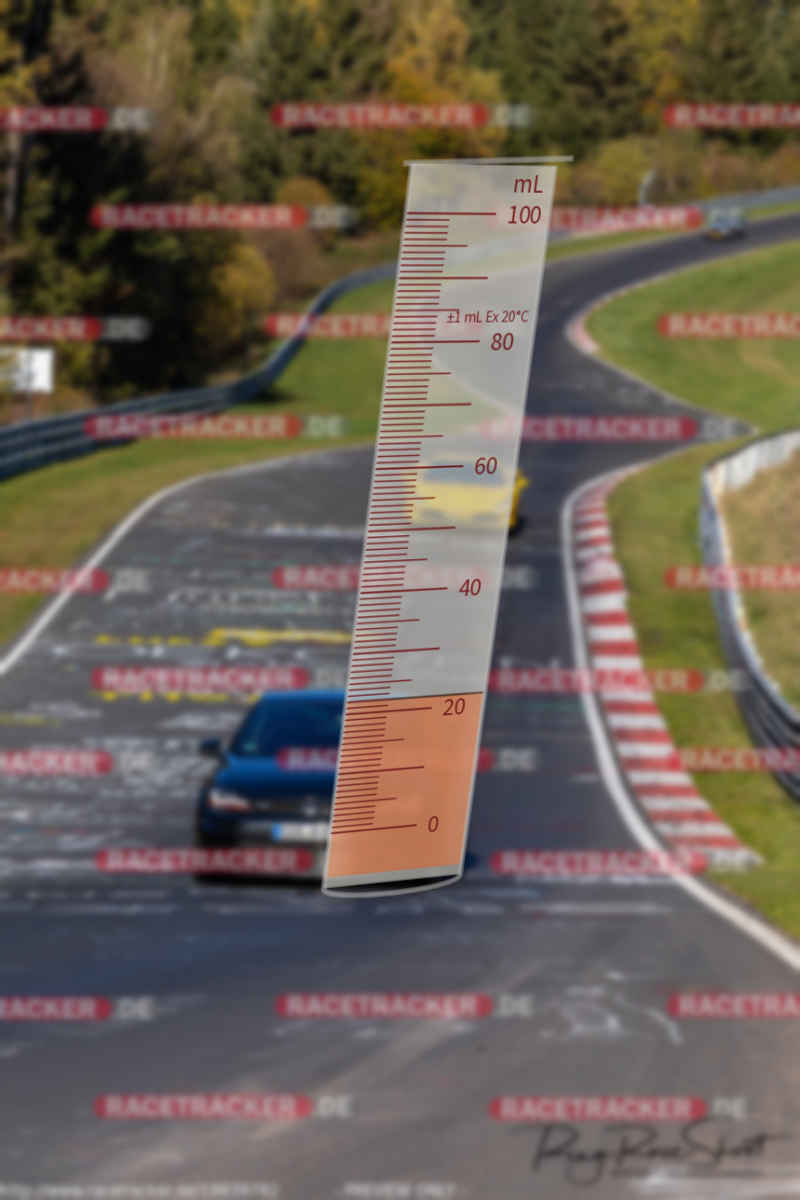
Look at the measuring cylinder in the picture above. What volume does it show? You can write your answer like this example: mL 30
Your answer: mL 22
